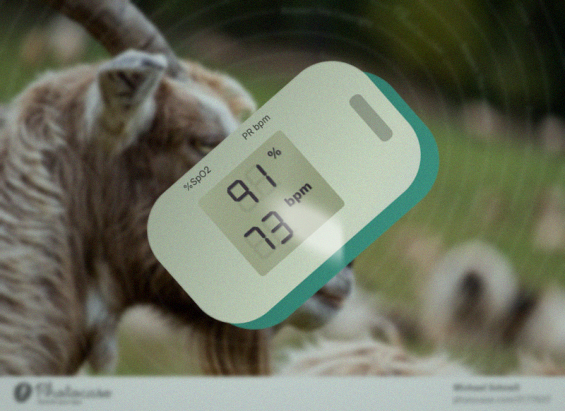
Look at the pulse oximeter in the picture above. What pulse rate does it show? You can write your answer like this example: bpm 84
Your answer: bpm 73
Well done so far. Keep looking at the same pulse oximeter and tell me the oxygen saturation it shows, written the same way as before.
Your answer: % 91
